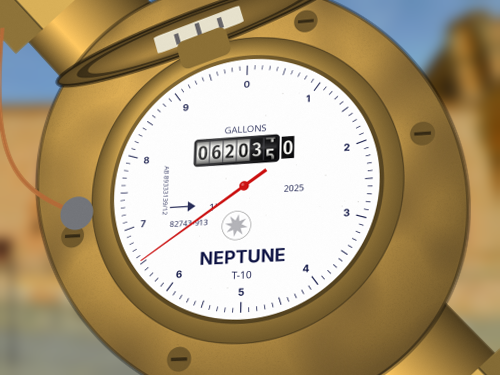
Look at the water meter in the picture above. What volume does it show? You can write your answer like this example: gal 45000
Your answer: gal 620346.5
